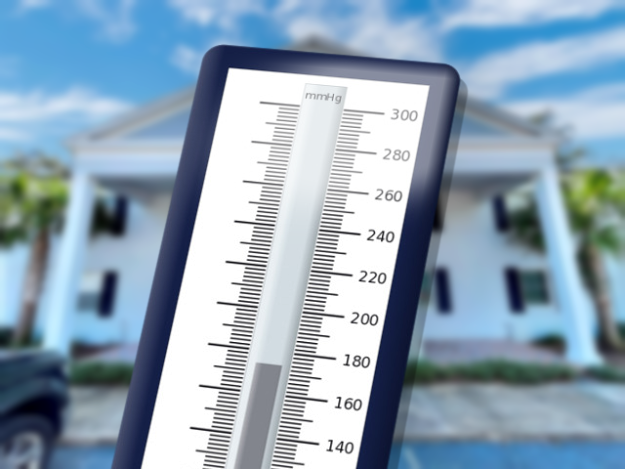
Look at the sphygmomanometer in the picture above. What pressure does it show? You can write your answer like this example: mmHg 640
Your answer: mmHg 174
